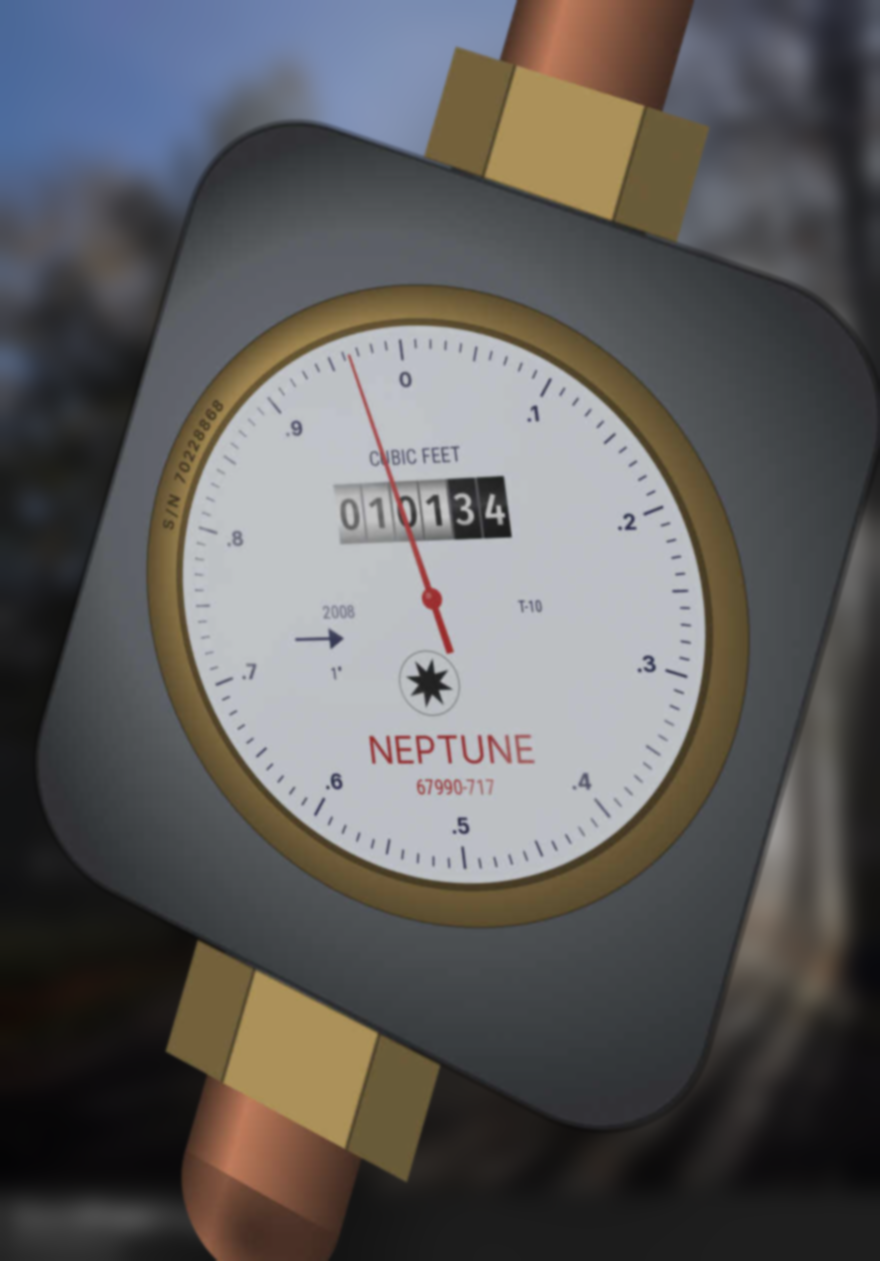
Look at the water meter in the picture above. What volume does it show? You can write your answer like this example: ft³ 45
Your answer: ft³ 10133.96
